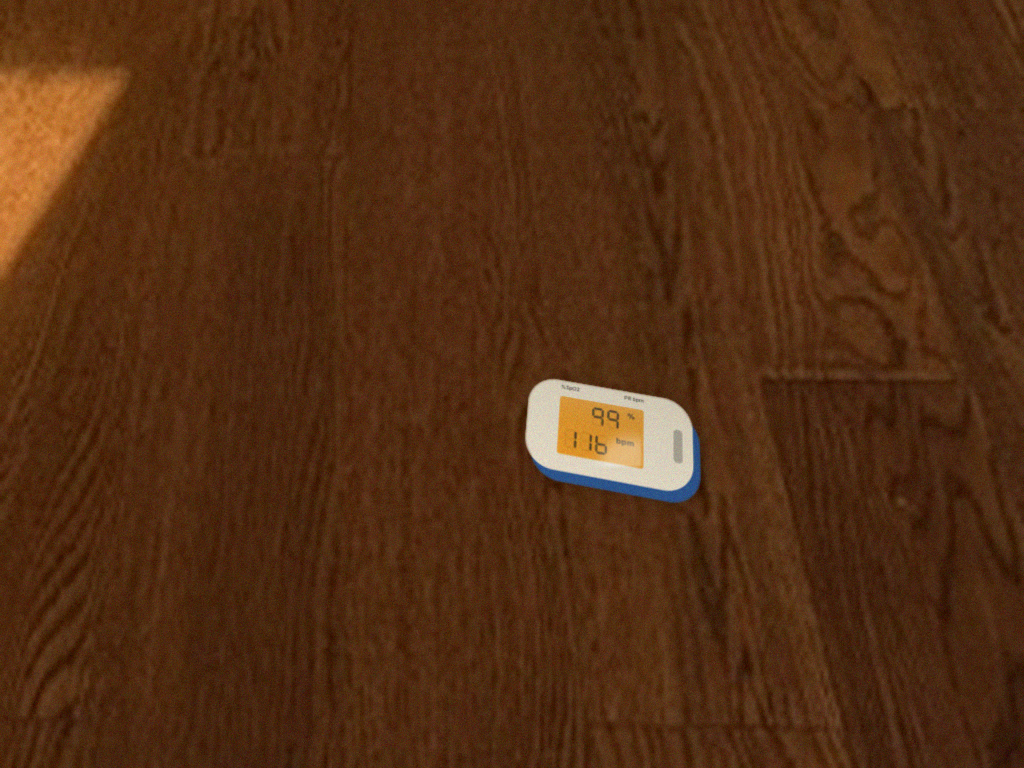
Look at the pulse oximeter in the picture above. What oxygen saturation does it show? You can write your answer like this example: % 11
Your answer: % 99
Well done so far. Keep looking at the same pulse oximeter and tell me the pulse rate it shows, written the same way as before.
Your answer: bpm 116
